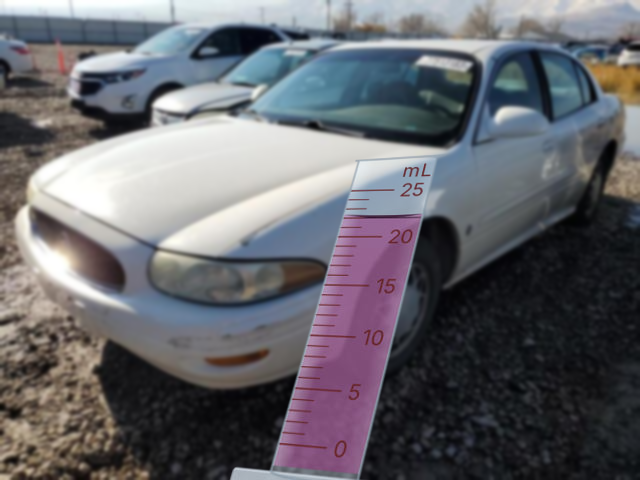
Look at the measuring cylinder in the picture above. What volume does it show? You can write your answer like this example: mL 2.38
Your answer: mL 22
